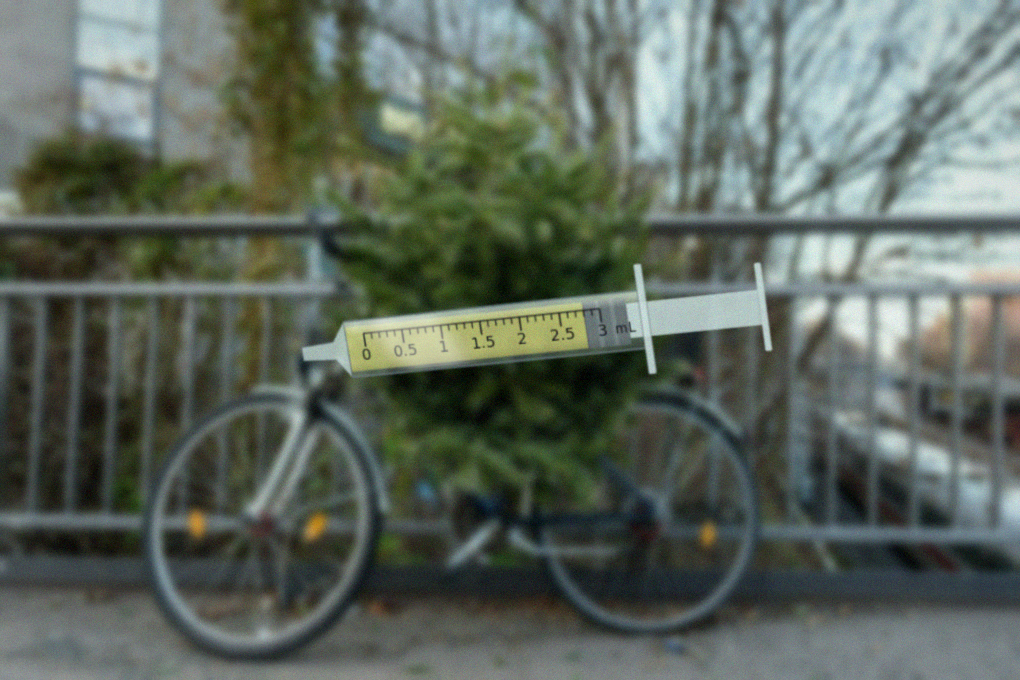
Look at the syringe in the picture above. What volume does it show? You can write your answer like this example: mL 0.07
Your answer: mL 2.8
